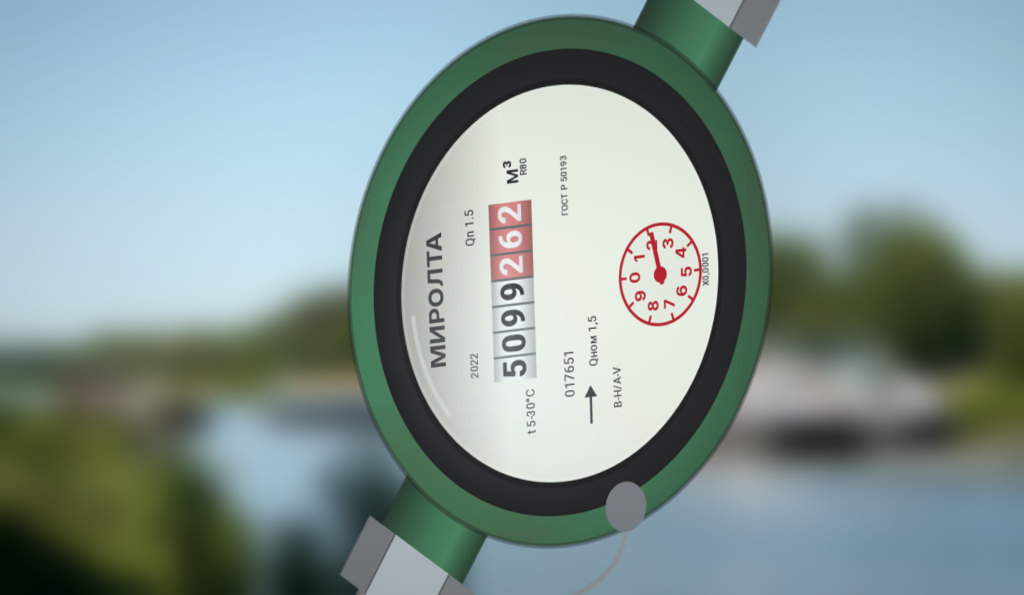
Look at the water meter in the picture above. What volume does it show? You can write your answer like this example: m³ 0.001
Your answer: m³ 5099.2622
